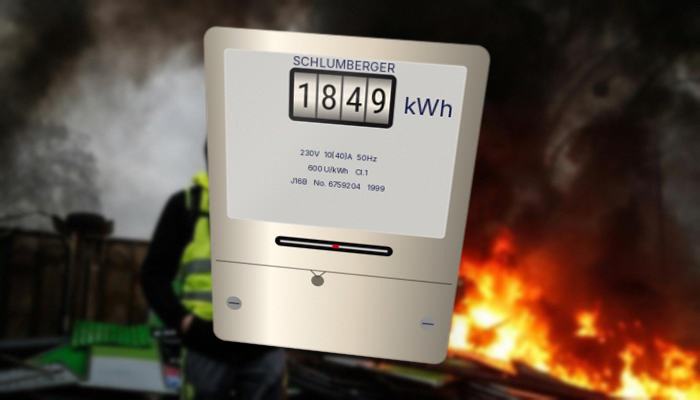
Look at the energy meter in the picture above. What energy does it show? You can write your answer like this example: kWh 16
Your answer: kWh 1849
